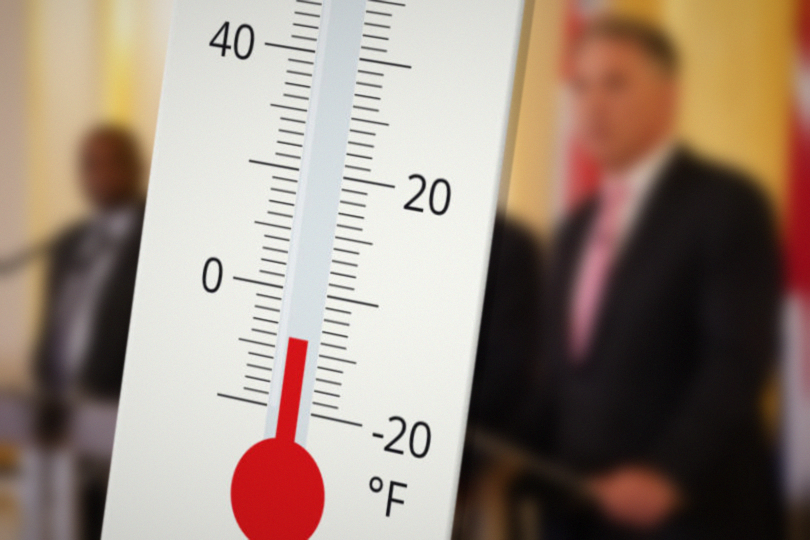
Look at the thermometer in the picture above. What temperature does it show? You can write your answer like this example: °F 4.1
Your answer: °F -8
